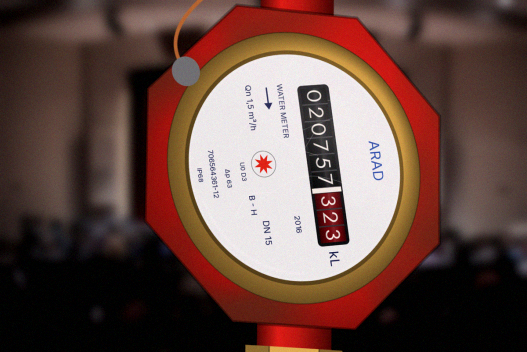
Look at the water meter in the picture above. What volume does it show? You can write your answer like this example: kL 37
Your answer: kL 20757.323
